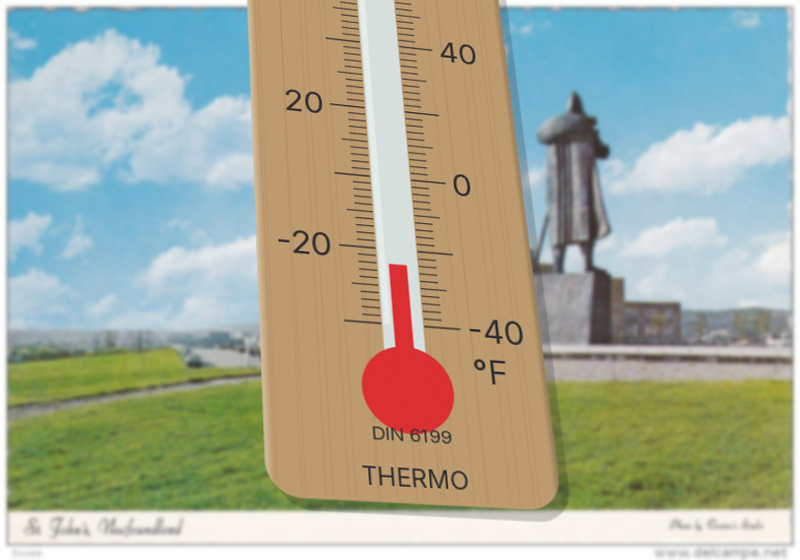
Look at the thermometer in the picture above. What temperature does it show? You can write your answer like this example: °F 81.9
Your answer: °F -24
